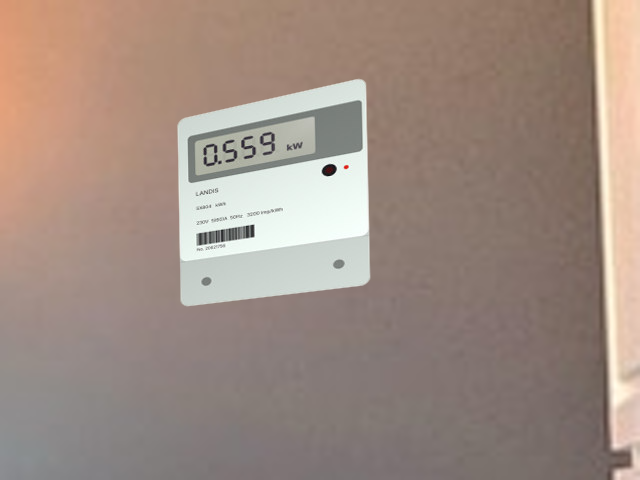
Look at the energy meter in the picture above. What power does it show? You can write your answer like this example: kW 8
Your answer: kW 0.559
